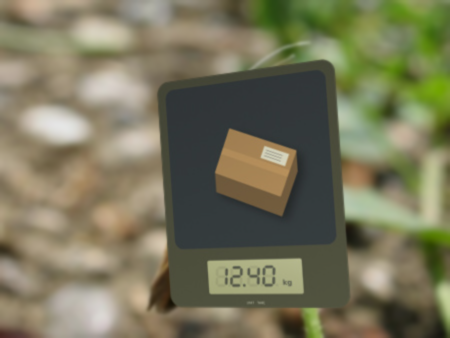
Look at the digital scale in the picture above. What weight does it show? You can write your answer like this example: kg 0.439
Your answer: kg 12.40
